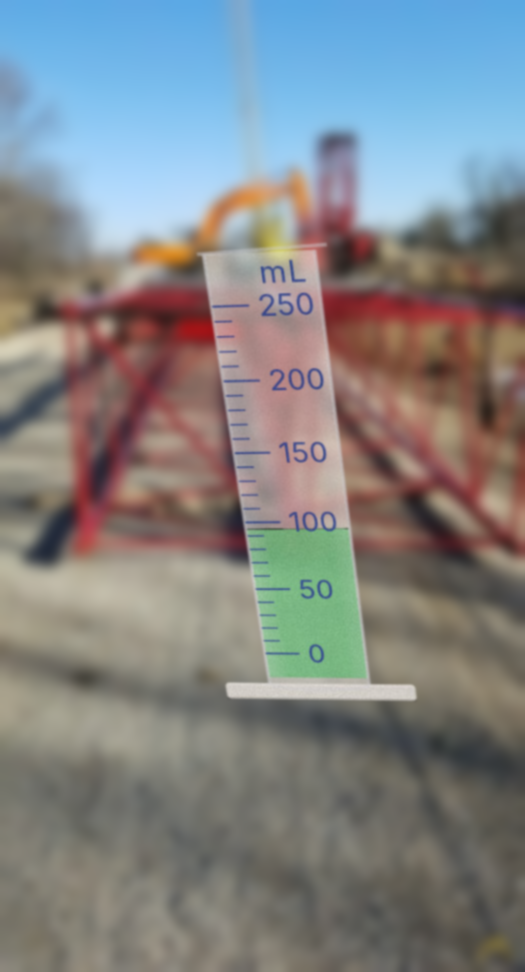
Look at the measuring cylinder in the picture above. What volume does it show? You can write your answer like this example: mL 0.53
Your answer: mL 95
